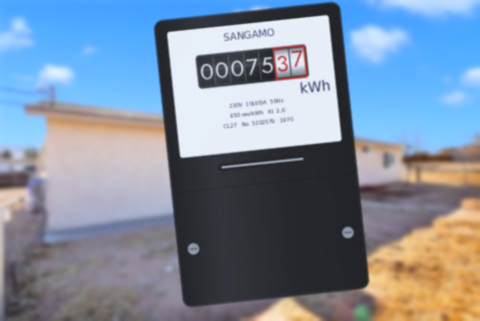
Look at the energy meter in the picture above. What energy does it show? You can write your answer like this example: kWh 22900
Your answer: kWh 75.37
